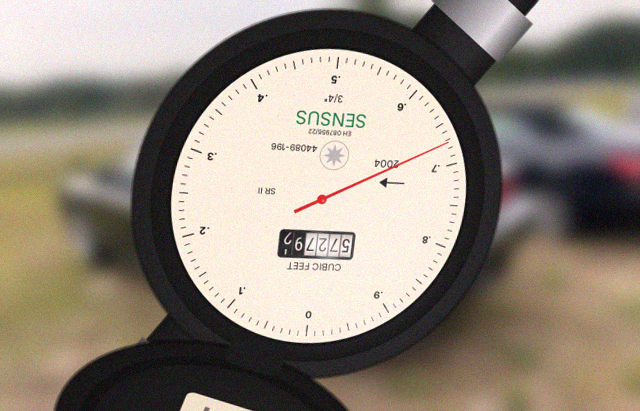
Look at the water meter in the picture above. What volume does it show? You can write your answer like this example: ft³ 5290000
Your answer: ft³ 572791.67
